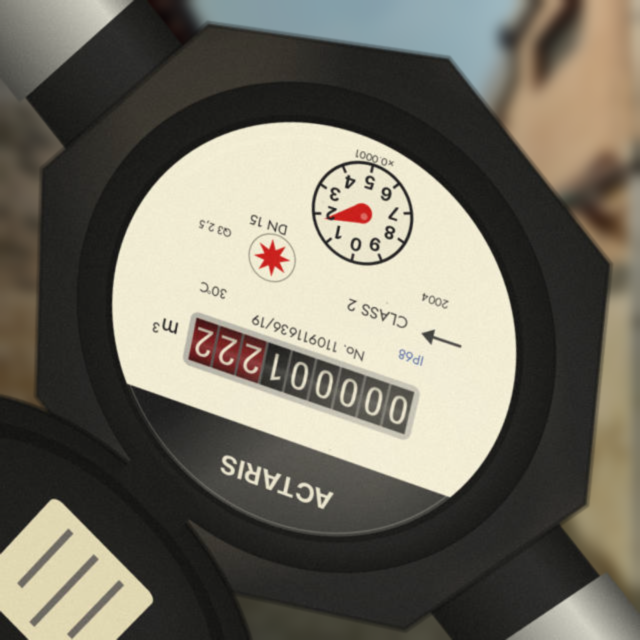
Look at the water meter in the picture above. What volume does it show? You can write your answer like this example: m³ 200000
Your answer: m³ 1.2221
